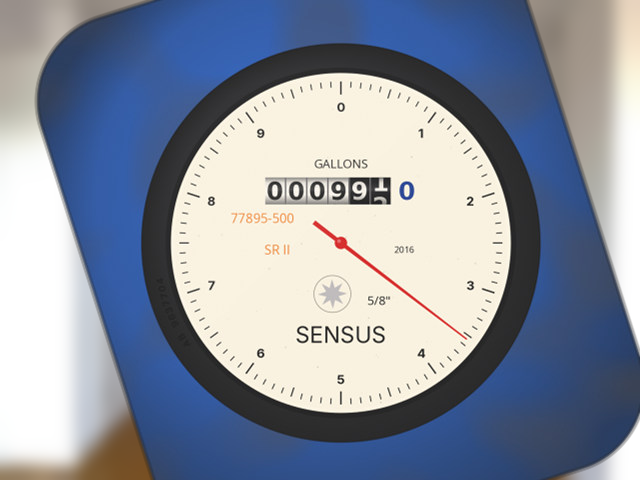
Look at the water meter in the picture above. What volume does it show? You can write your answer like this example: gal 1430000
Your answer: gal 9913.5
